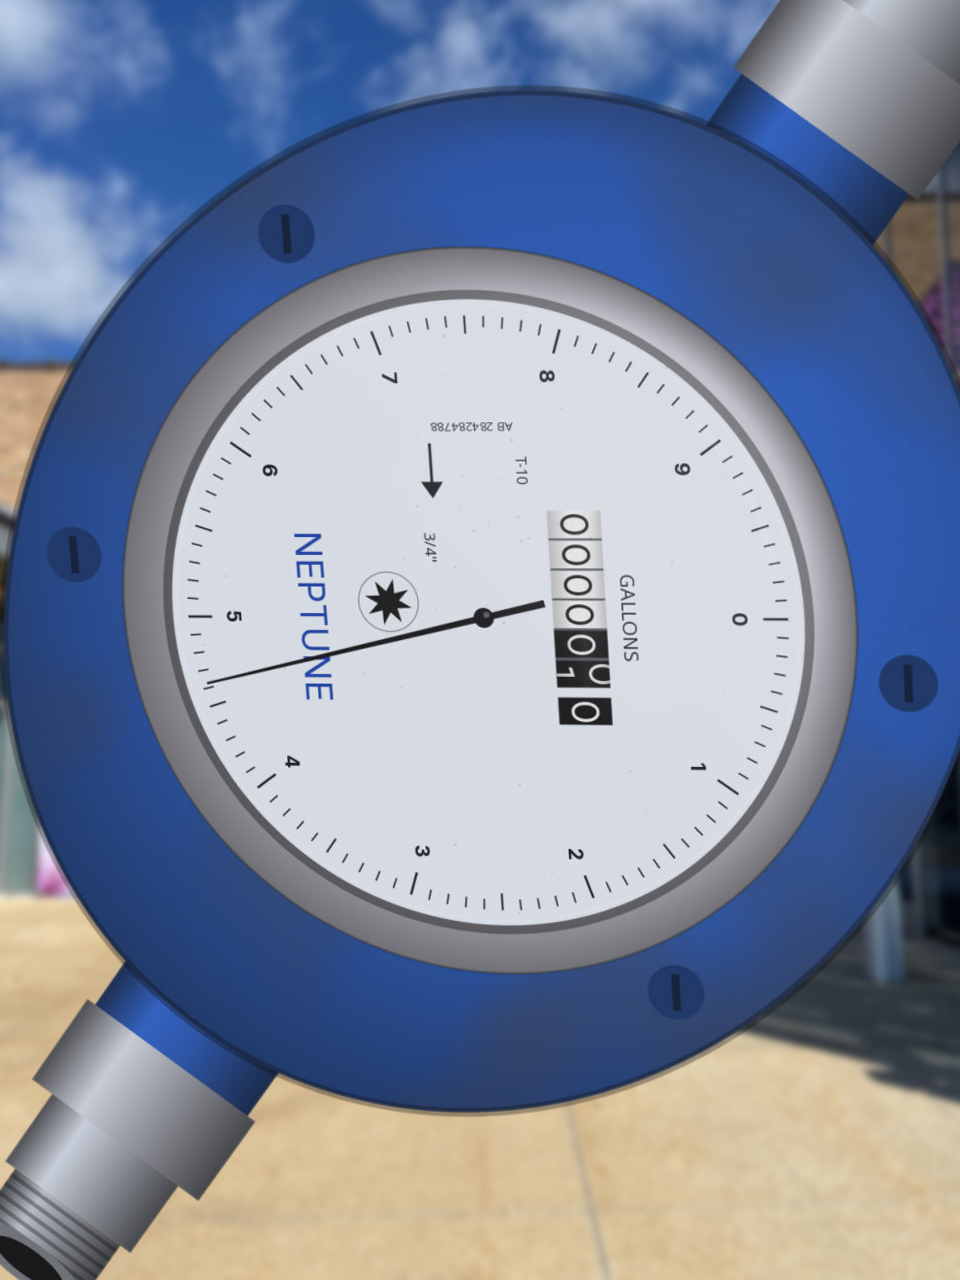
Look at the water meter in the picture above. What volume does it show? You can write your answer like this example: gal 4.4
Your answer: gal 4.6
